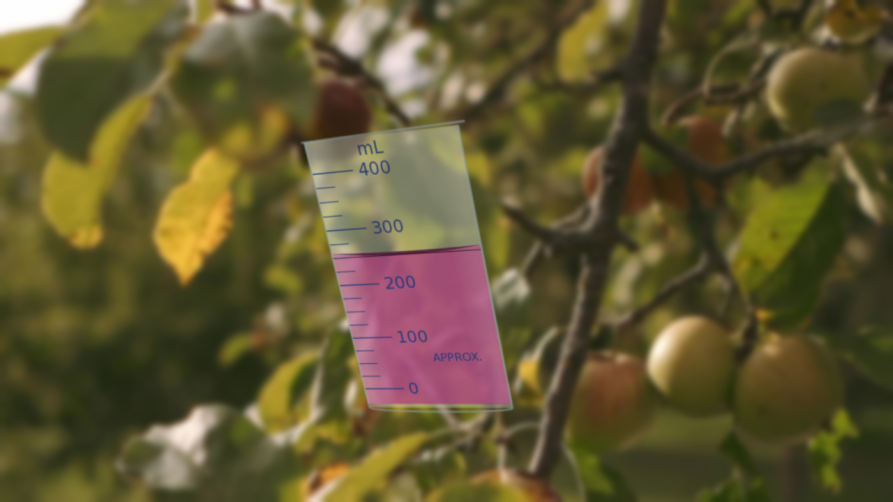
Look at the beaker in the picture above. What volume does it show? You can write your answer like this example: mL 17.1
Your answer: mL 250
